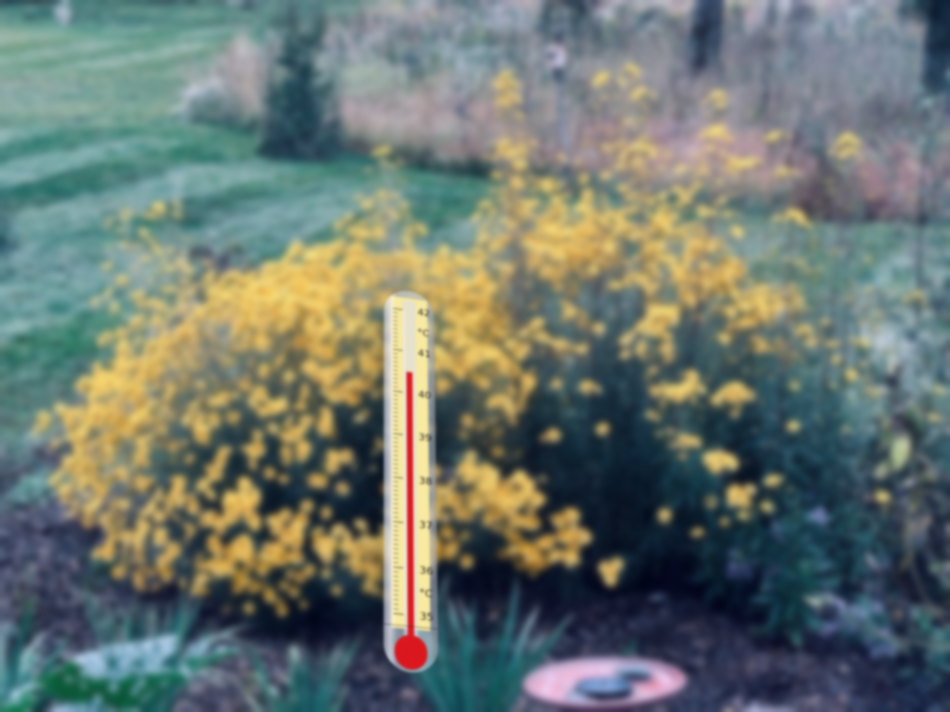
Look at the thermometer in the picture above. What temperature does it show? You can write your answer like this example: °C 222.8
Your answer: °C 40.5
